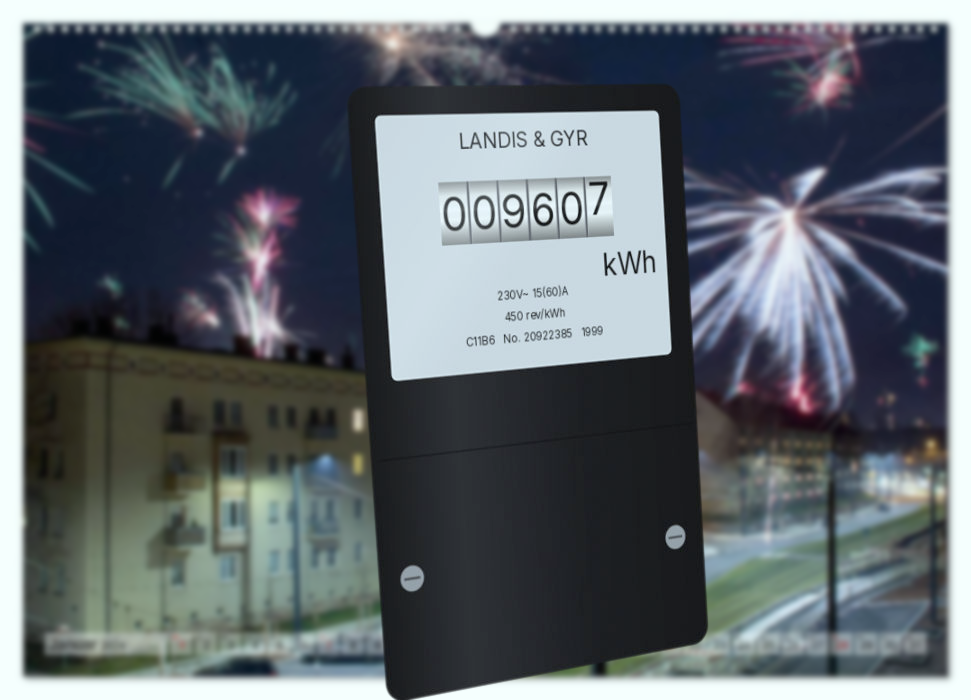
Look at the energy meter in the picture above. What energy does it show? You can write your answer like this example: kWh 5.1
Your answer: kWh 9607
